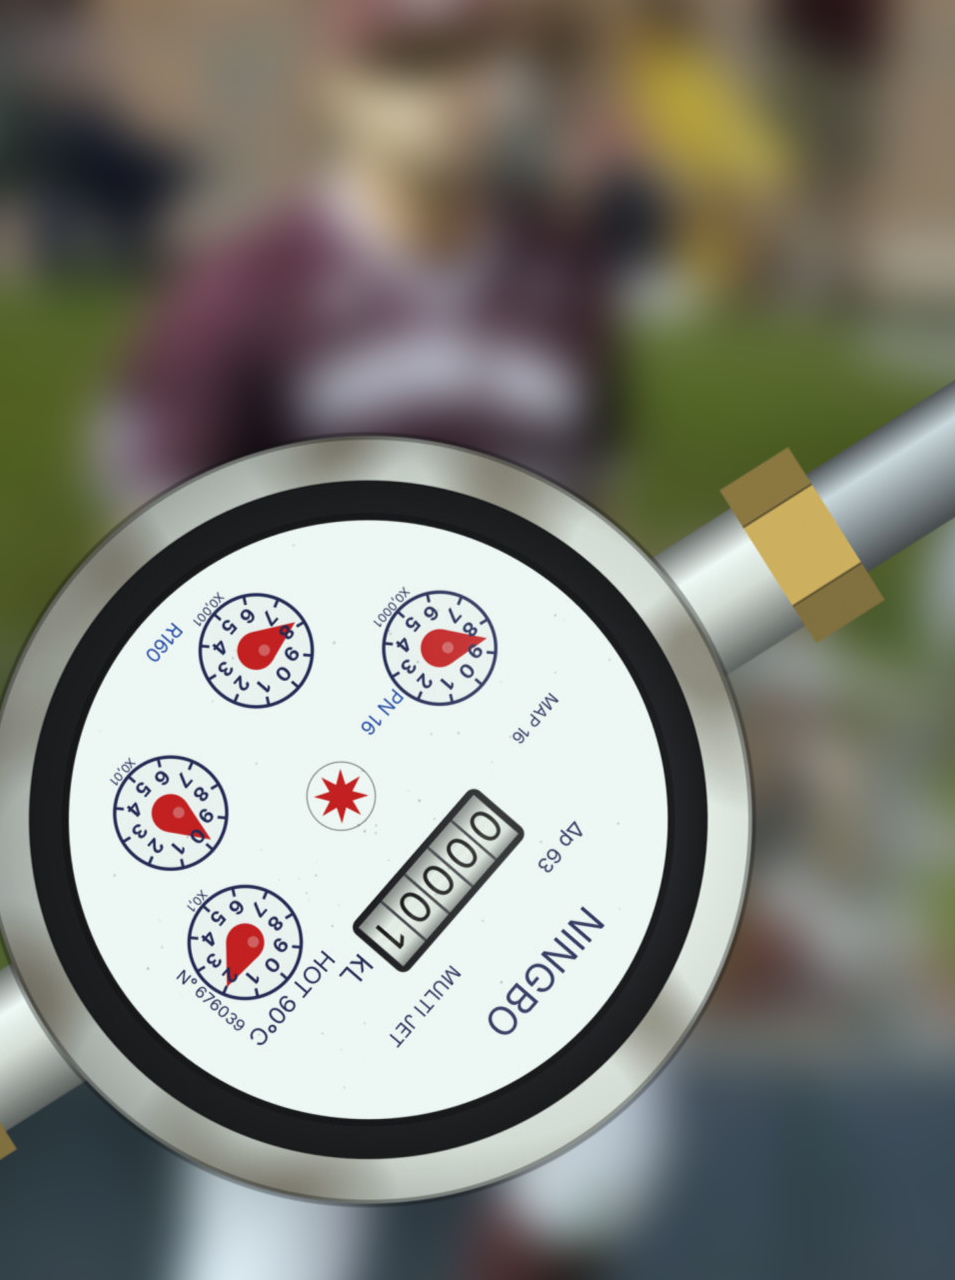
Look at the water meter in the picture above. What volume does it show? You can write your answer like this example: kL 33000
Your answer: kL 1.1978
